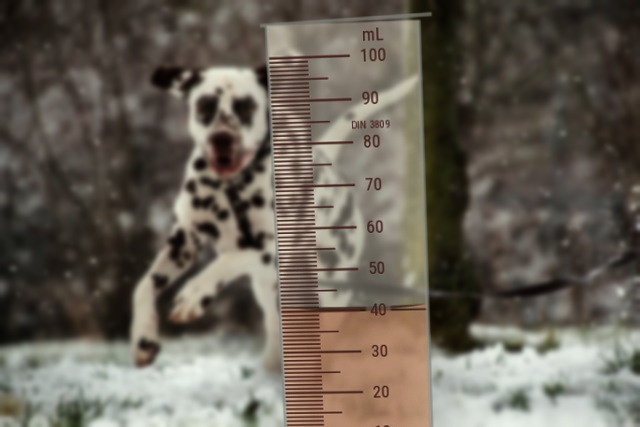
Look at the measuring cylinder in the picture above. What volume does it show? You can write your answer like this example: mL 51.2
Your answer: mL 40
